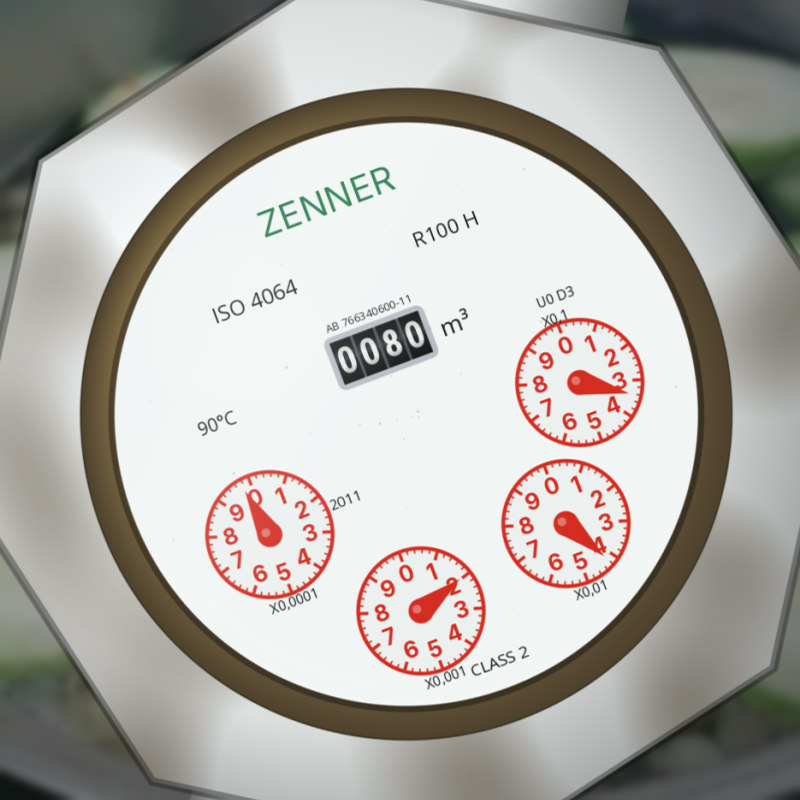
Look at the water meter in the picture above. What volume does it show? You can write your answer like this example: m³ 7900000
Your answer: m³ 80.3419
